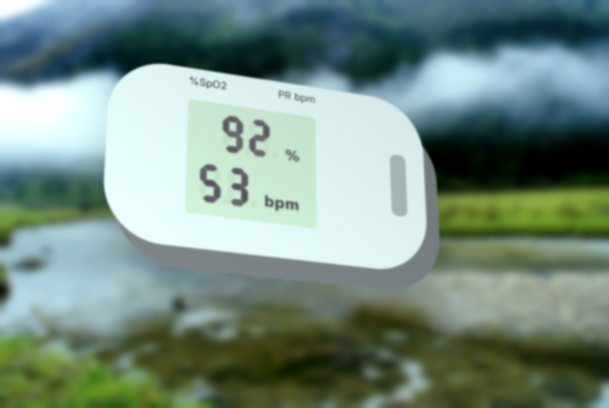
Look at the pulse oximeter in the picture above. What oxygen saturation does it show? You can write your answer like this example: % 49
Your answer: % 92
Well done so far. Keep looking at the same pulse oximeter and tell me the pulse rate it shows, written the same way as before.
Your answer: bpm 53
